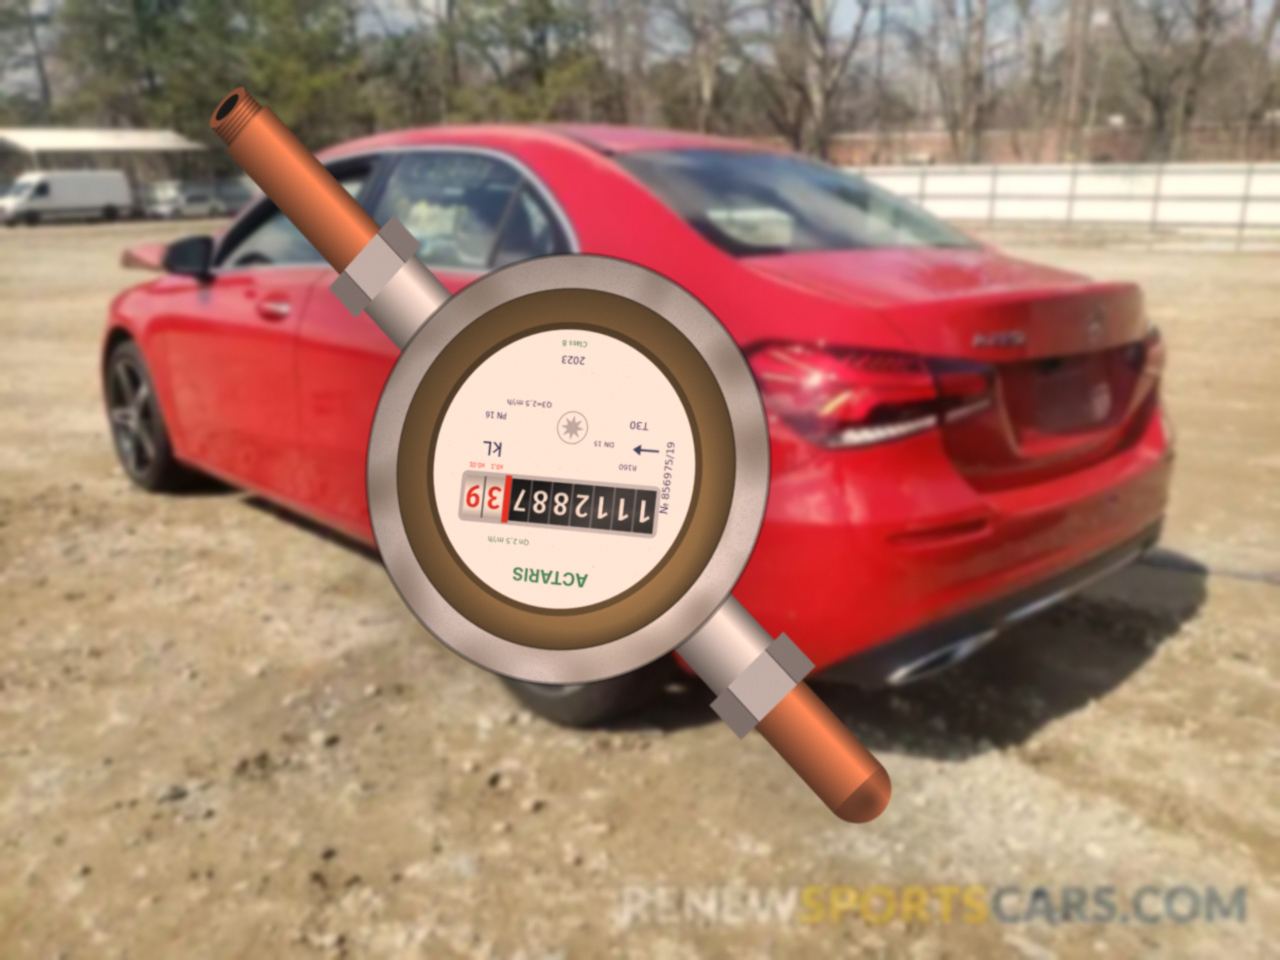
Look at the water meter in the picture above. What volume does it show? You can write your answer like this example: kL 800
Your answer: kL 1112887.39
